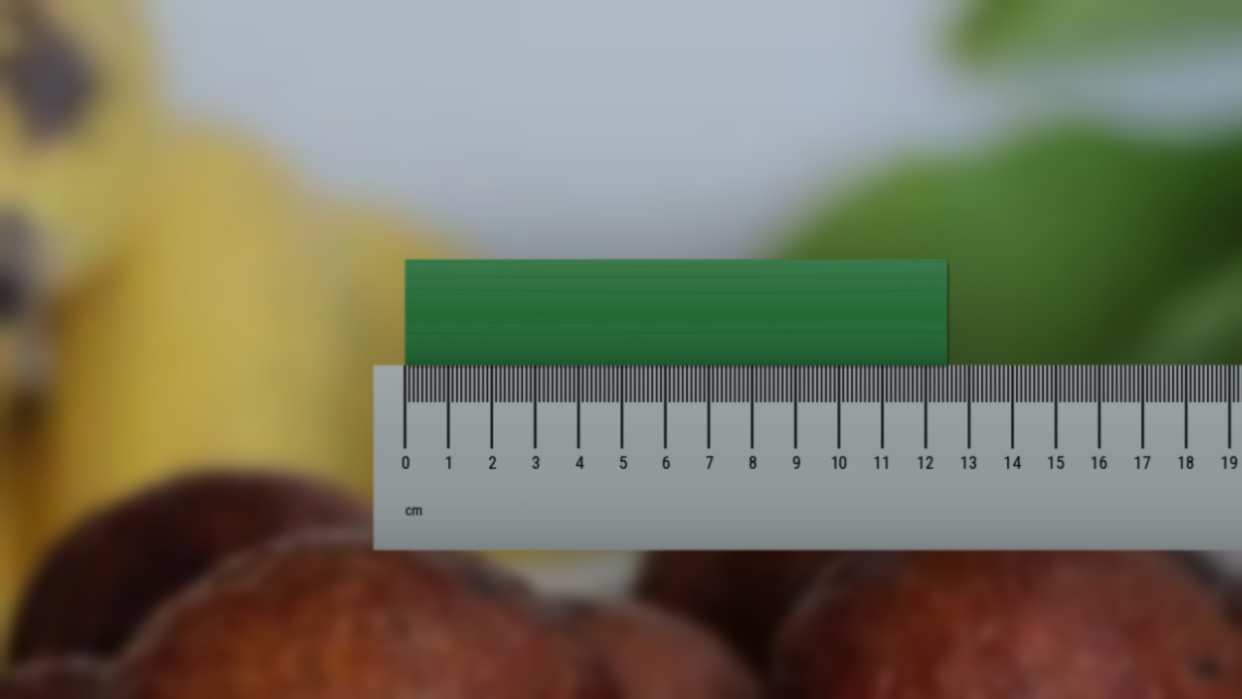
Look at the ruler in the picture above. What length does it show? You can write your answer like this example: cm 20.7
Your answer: cm 12.5
